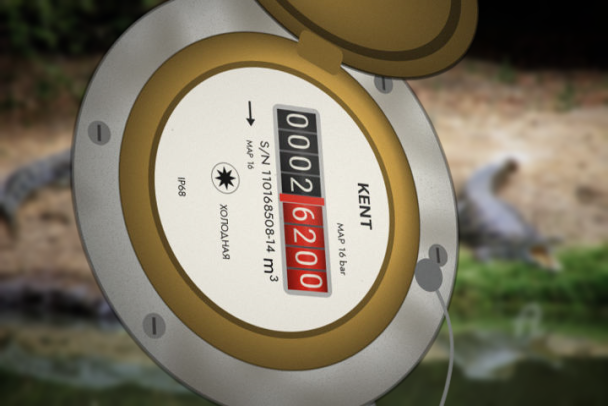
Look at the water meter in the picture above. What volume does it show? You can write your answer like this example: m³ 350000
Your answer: m³ 2.6200
